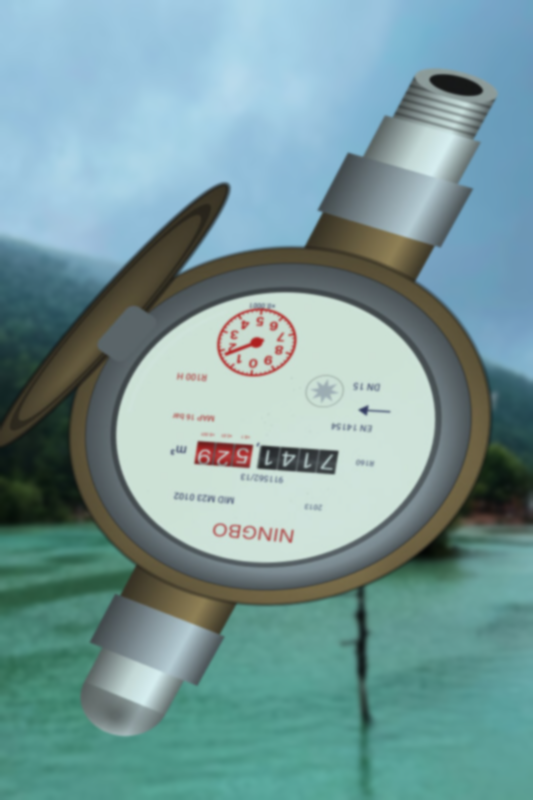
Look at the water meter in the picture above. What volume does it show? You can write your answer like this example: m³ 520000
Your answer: m³ 7141.5291
